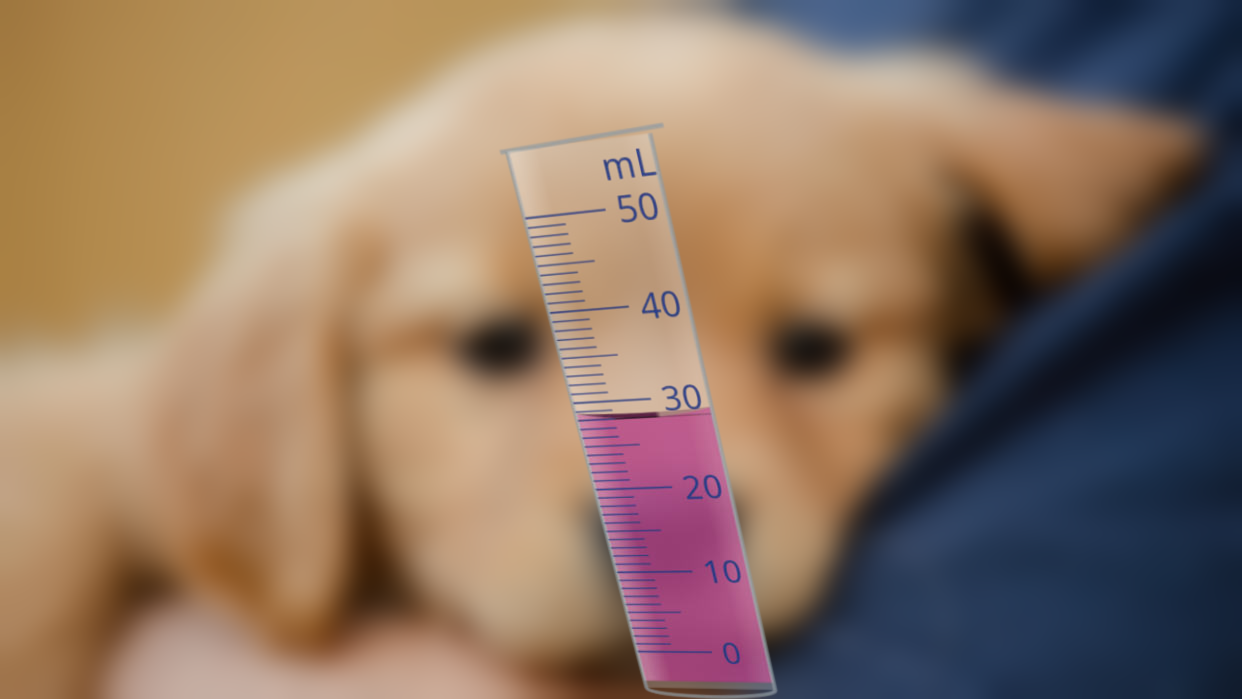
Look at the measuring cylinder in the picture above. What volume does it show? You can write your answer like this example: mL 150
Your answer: mL 28
